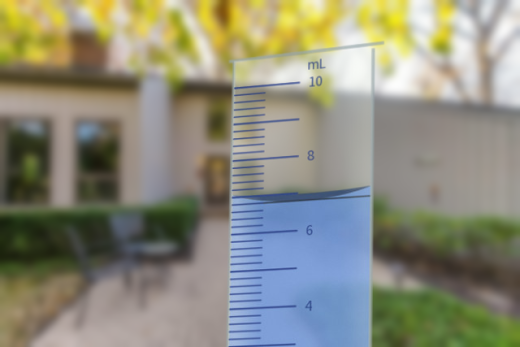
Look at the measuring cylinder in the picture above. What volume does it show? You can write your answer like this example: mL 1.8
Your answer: mL 6.8
